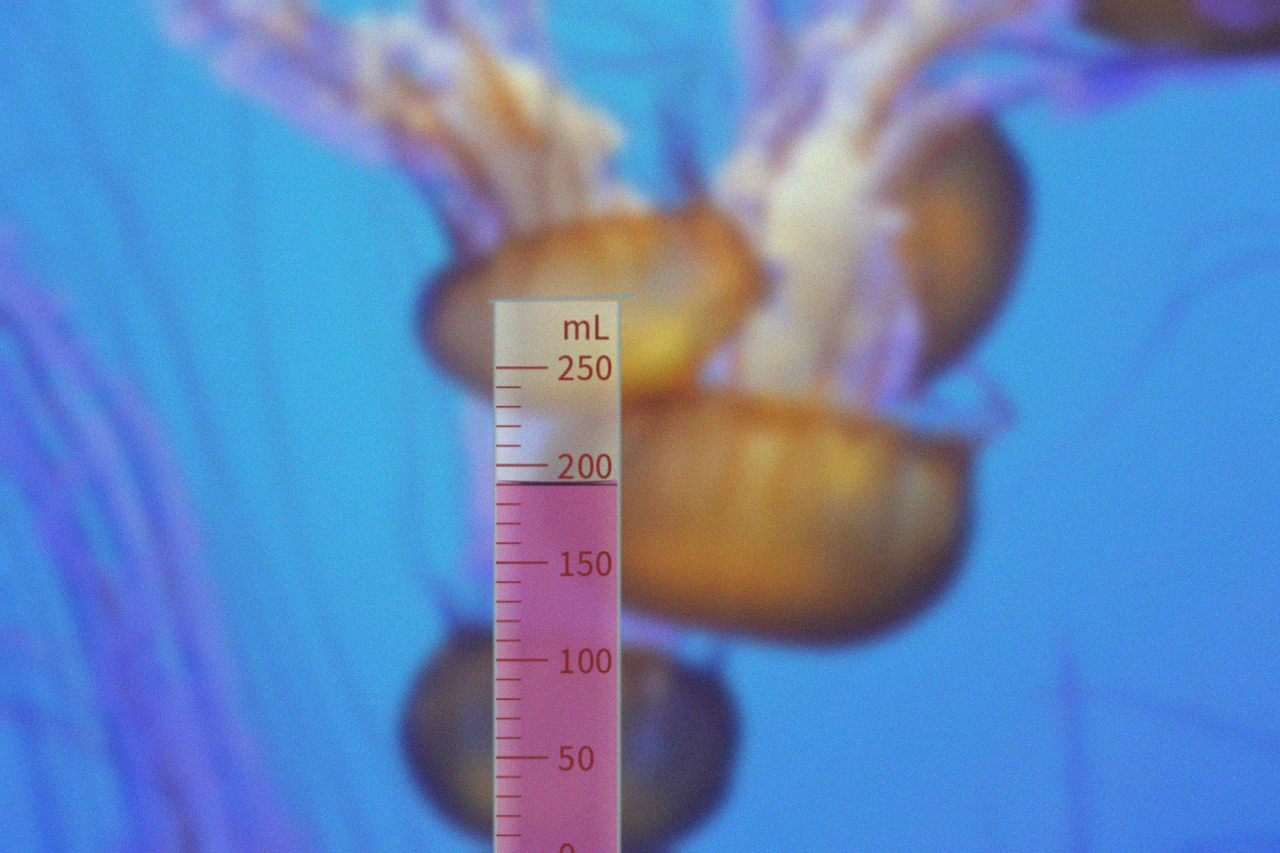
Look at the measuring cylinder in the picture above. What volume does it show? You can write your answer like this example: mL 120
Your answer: mL 190
